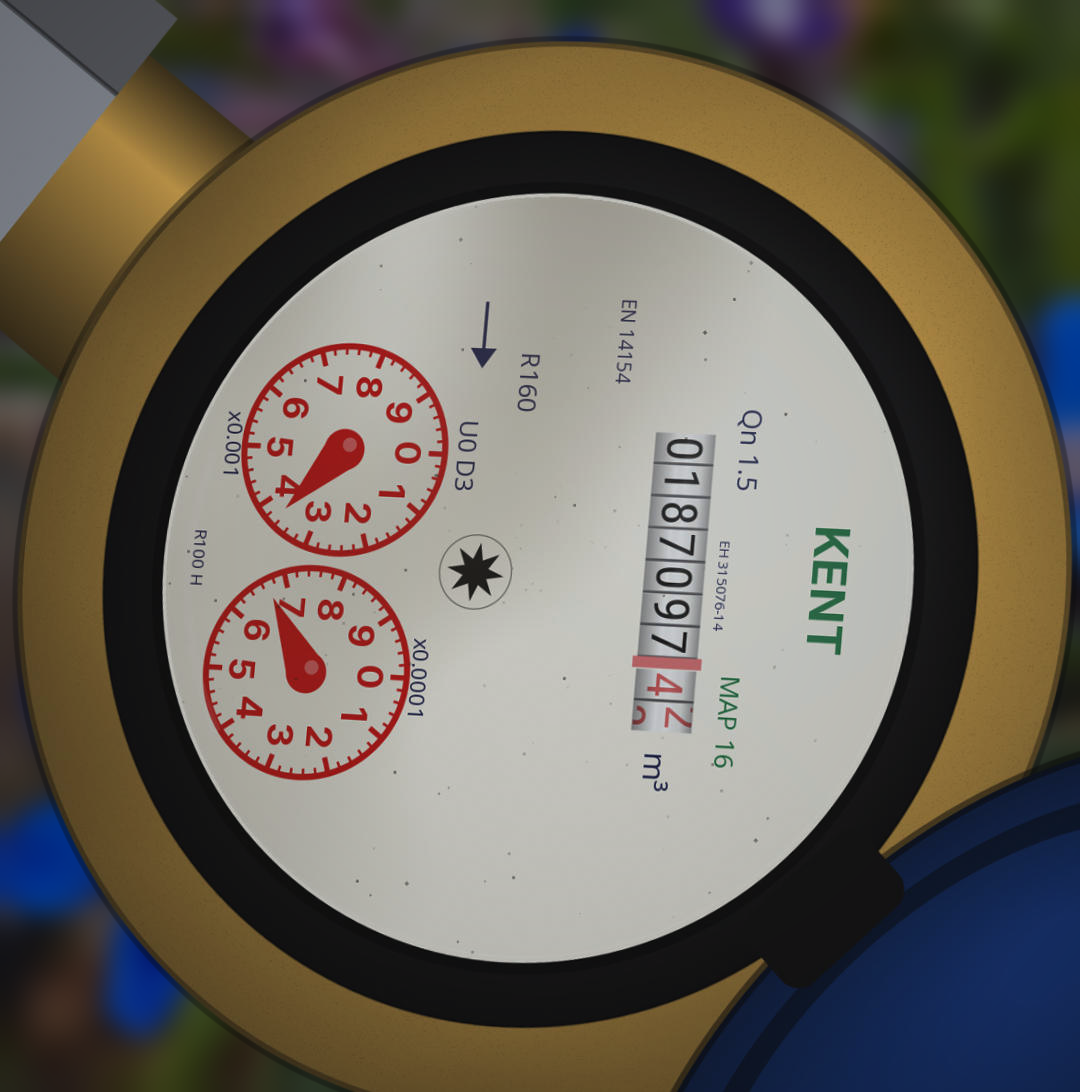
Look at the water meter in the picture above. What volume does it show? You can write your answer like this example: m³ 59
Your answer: m³ 187097.4236
